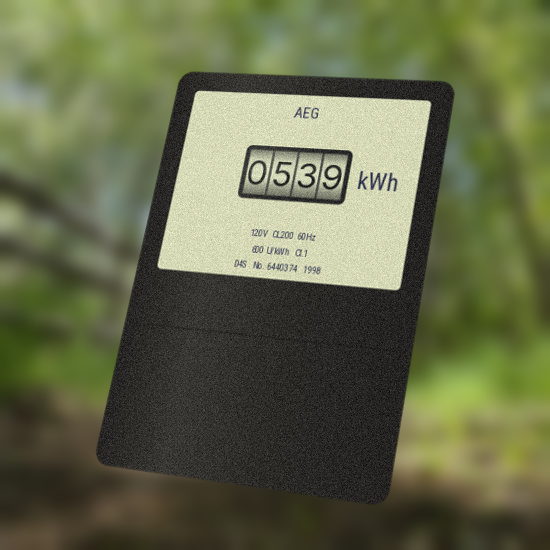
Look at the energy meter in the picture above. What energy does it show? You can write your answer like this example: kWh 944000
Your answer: kWh 539
